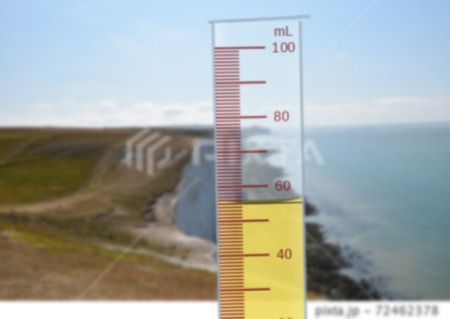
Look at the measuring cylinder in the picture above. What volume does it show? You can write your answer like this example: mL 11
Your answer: mL 55
